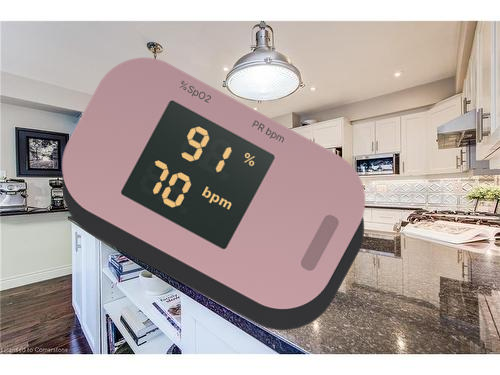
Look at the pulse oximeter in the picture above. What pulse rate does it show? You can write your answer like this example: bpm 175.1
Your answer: bpm 70
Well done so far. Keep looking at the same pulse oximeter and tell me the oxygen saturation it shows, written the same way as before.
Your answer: % 91
